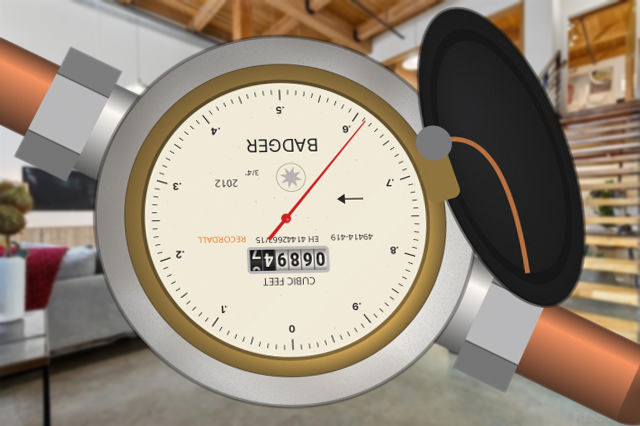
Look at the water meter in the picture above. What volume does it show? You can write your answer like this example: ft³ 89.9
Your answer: ft³ 68946.61
